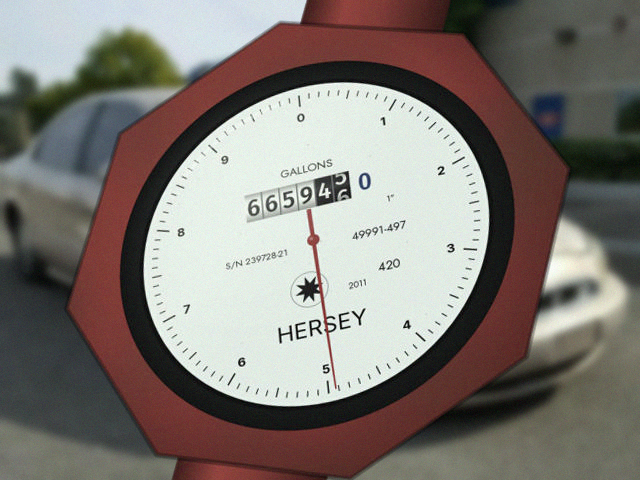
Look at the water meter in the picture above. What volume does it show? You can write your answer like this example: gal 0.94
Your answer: gal 6659454.9
